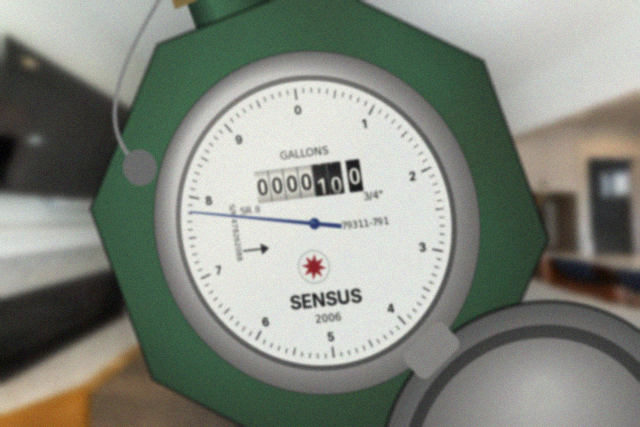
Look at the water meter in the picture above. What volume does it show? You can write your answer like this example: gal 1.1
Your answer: gal 97.8
